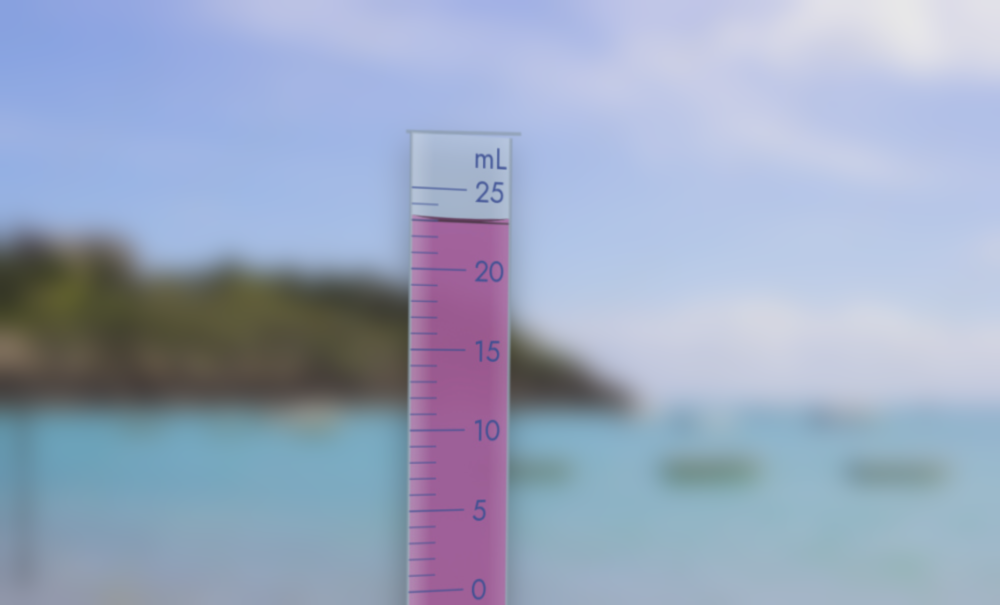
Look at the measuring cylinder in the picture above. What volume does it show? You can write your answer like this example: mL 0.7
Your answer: mL 23
